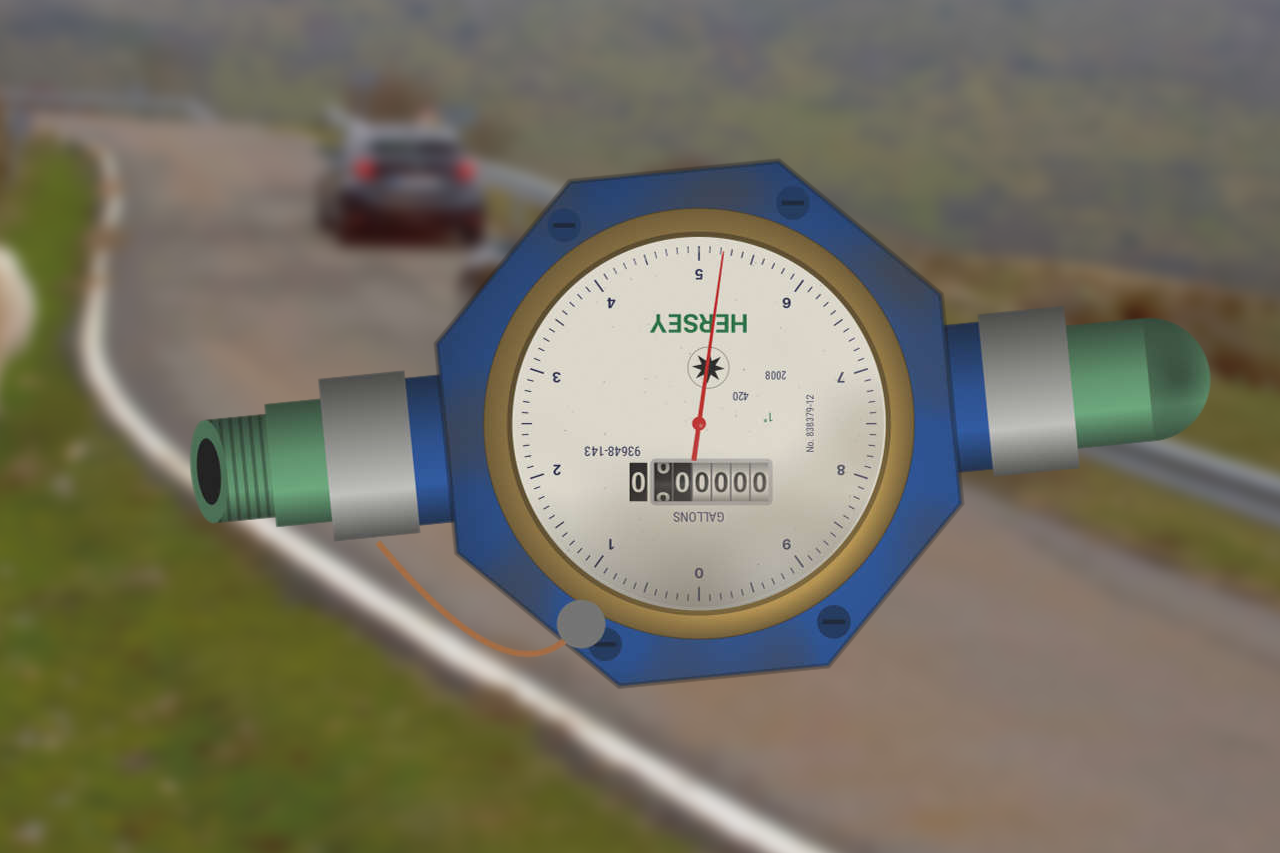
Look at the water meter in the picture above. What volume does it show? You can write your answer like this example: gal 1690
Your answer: gal 85.2
